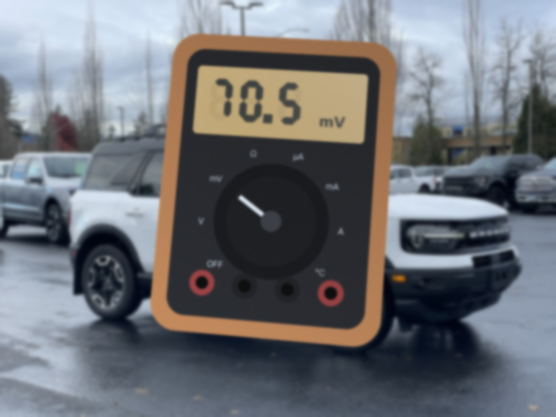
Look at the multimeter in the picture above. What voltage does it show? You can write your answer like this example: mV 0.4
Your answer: mV 70.5
